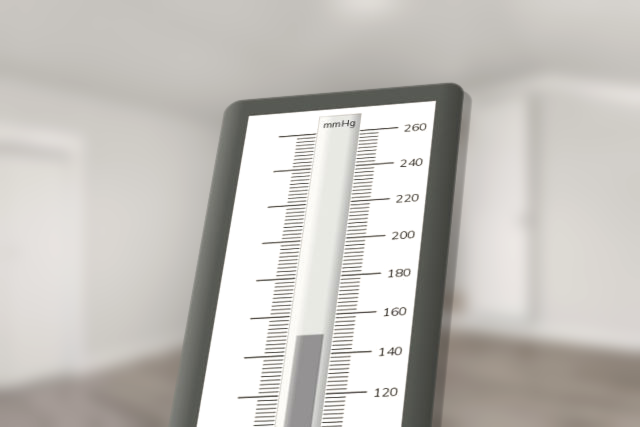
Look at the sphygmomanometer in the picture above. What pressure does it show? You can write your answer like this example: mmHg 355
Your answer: mmHg 150
